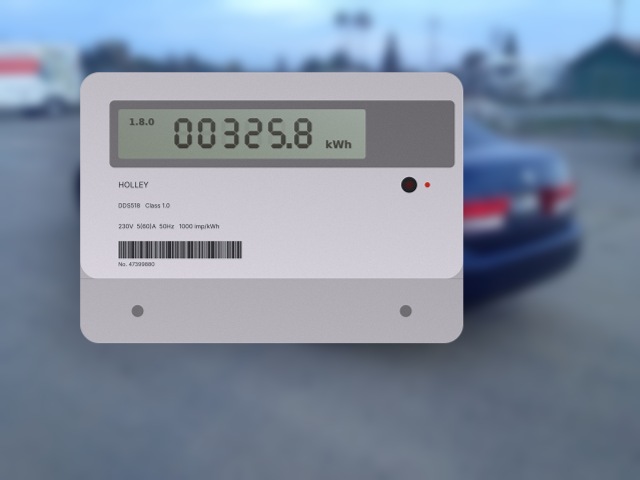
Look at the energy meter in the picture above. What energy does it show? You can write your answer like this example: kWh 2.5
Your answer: kWh 325.8
